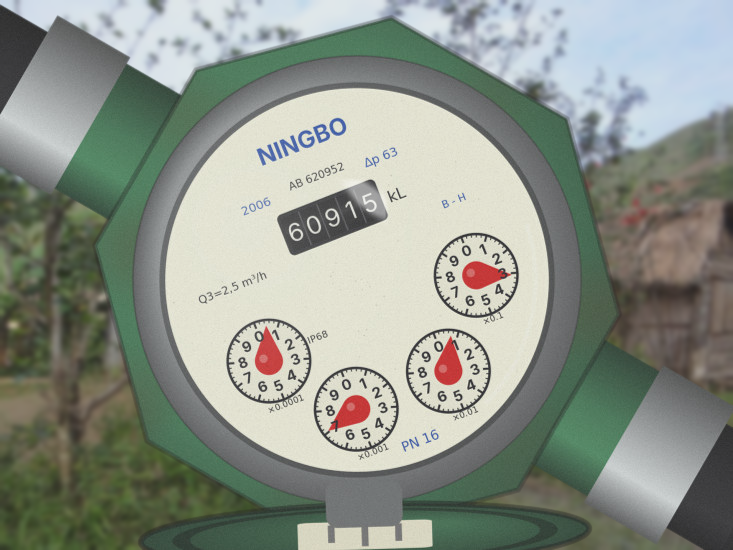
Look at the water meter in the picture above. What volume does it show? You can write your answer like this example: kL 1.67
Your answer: kL 60915.3070
